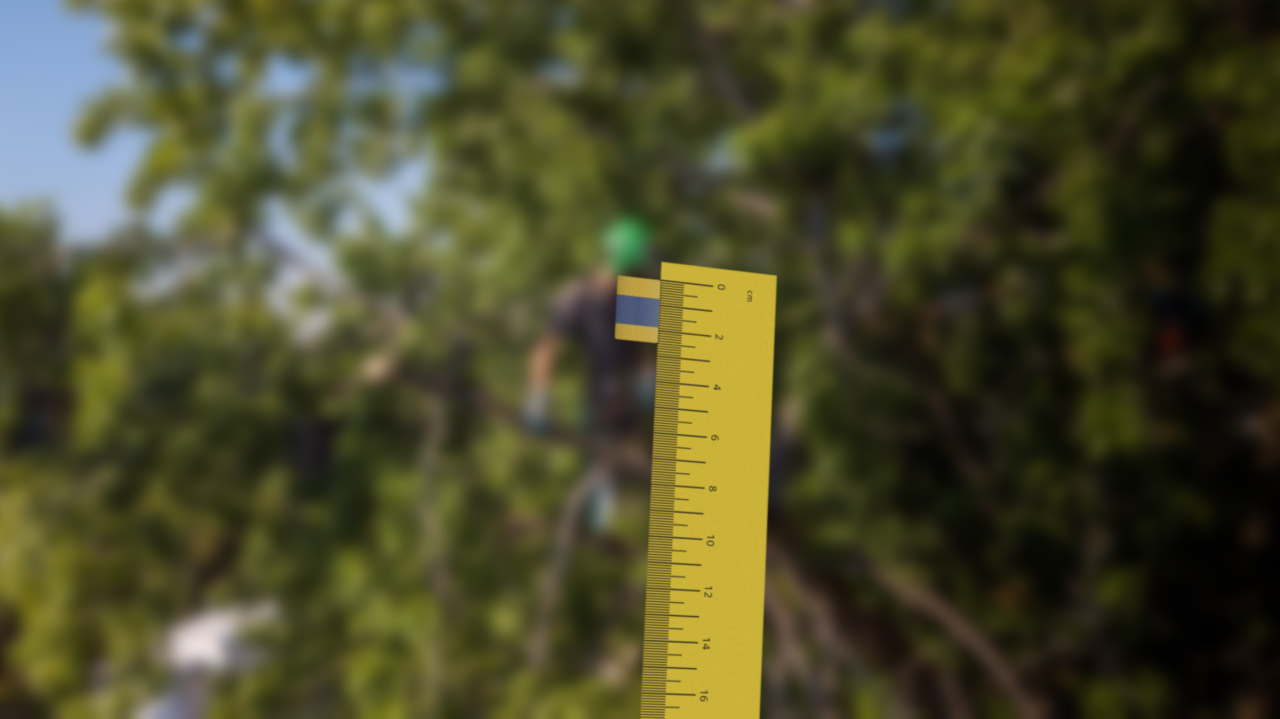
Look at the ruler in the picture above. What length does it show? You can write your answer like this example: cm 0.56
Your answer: cm 2.5
